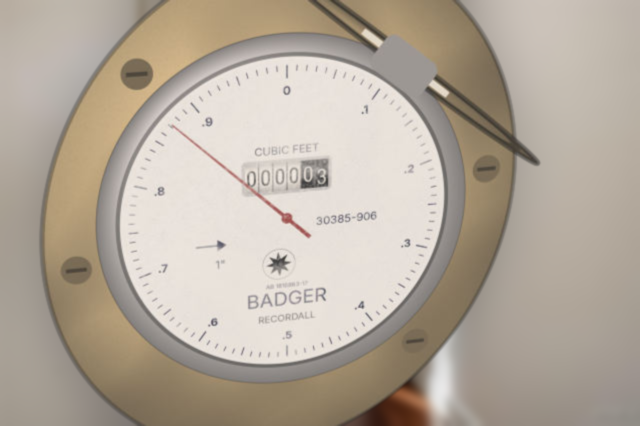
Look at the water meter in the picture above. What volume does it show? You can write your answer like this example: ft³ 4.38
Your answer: ft³ 2.87
